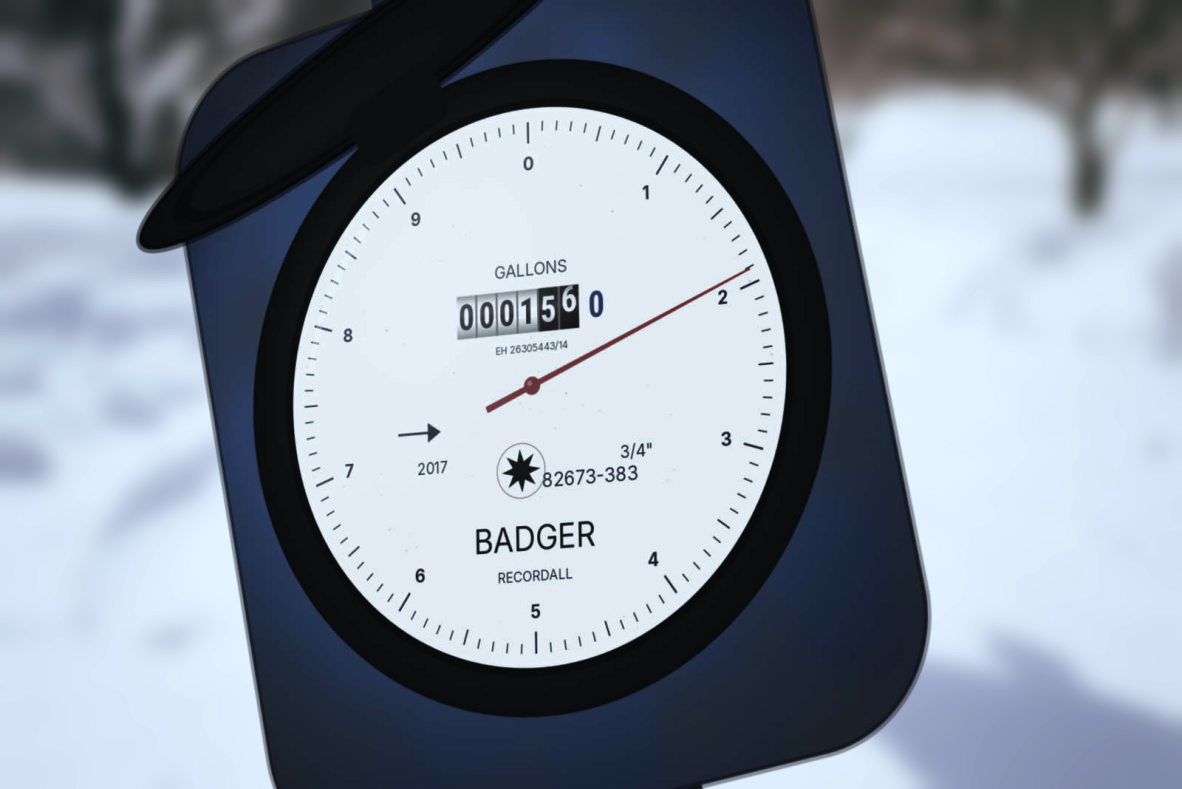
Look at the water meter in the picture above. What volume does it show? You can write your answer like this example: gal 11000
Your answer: gal 1561.9
